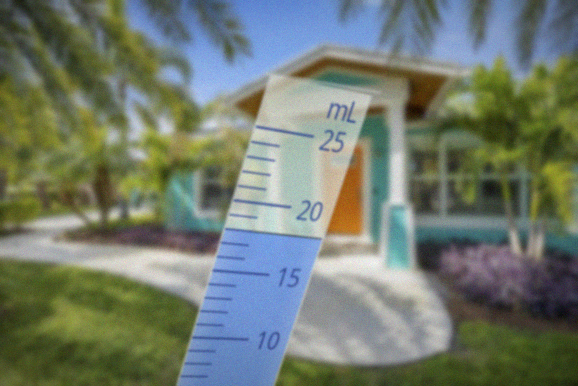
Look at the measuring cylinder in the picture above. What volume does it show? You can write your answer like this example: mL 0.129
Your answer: mL 18
